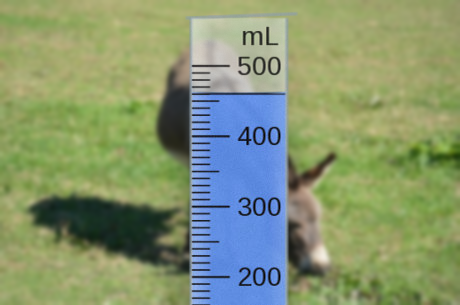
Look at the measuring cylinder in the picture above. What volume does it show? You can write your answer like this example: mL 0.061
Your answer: mL 460
